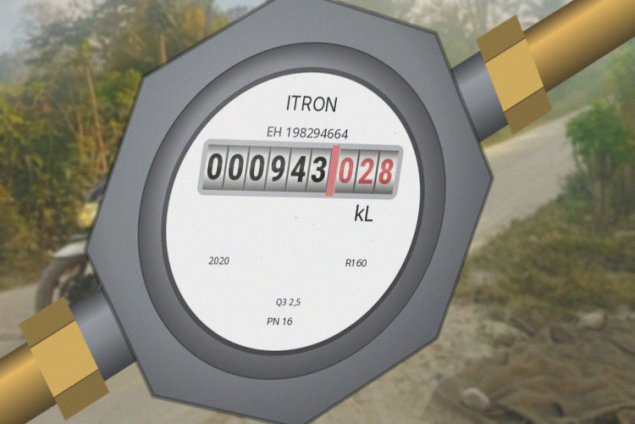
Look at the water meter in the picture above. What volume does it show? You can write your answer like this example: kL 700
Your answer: kL 943.028
